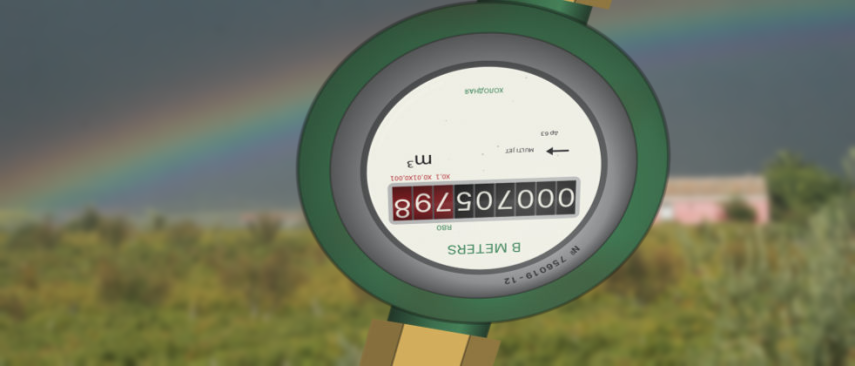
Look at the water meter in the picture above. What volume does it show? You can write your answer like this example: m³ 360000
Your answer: m³ 705.798
